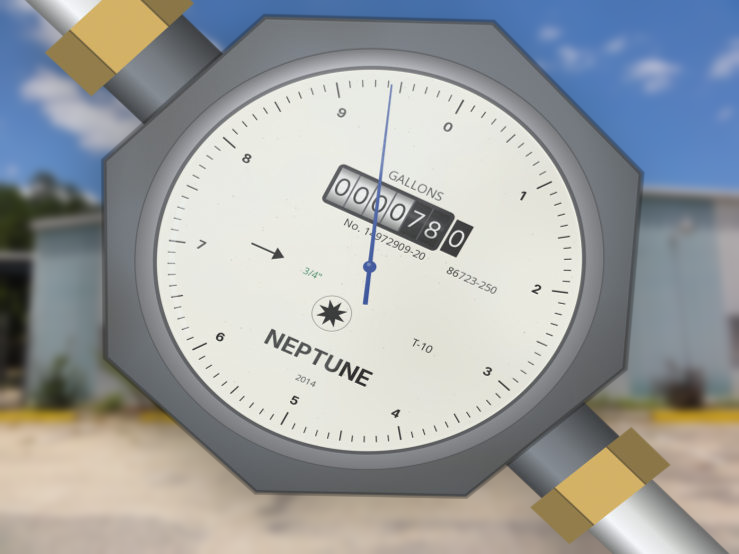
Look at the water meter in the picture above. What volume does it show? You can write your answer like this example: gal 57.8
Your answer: gal 779.4
